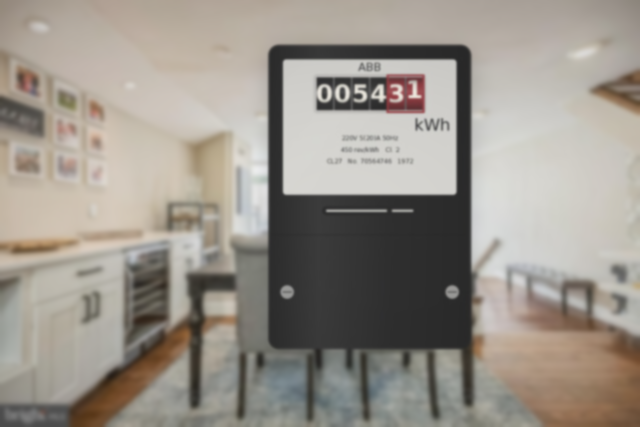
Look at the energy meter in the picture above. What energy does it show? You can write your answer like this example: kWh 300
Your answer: kWh 54.31
